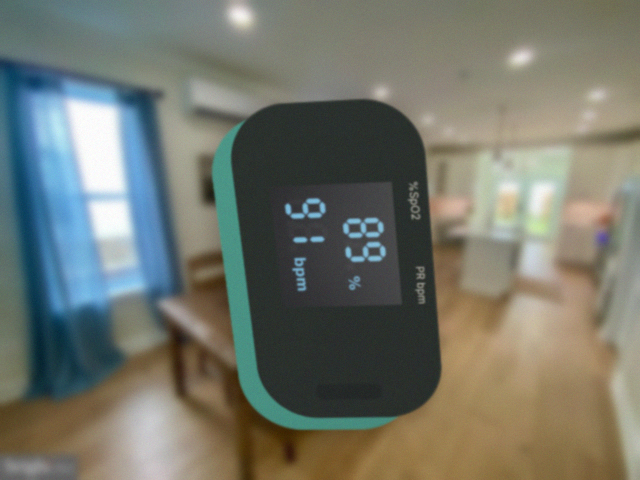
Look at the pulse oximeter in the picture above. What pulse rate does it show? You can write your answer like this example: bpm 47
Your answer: bpm 91
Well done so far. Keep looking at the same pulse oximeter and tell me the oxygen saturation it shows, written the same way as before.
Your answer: % 89
